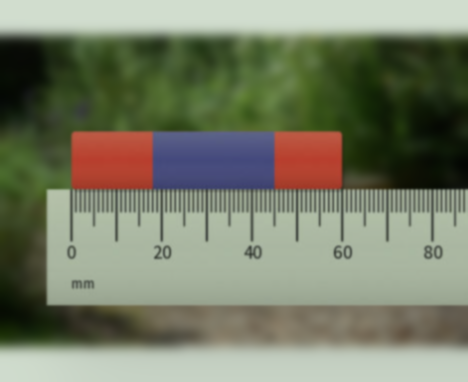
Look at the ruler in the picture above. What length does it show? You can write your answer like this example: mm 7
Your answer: mm 60
